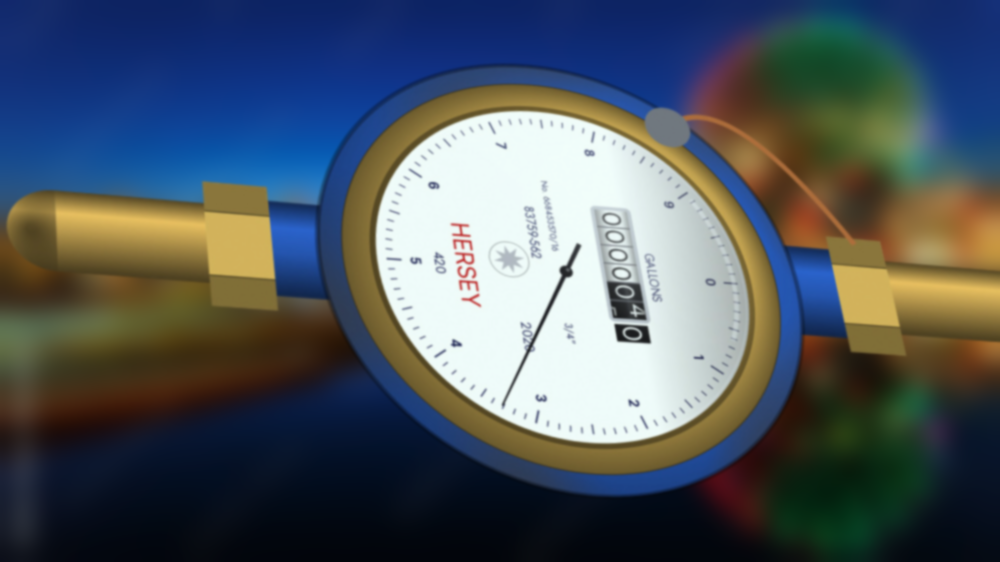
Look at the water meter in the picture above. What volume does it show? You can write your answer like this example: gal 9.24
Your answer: gal 43.3
